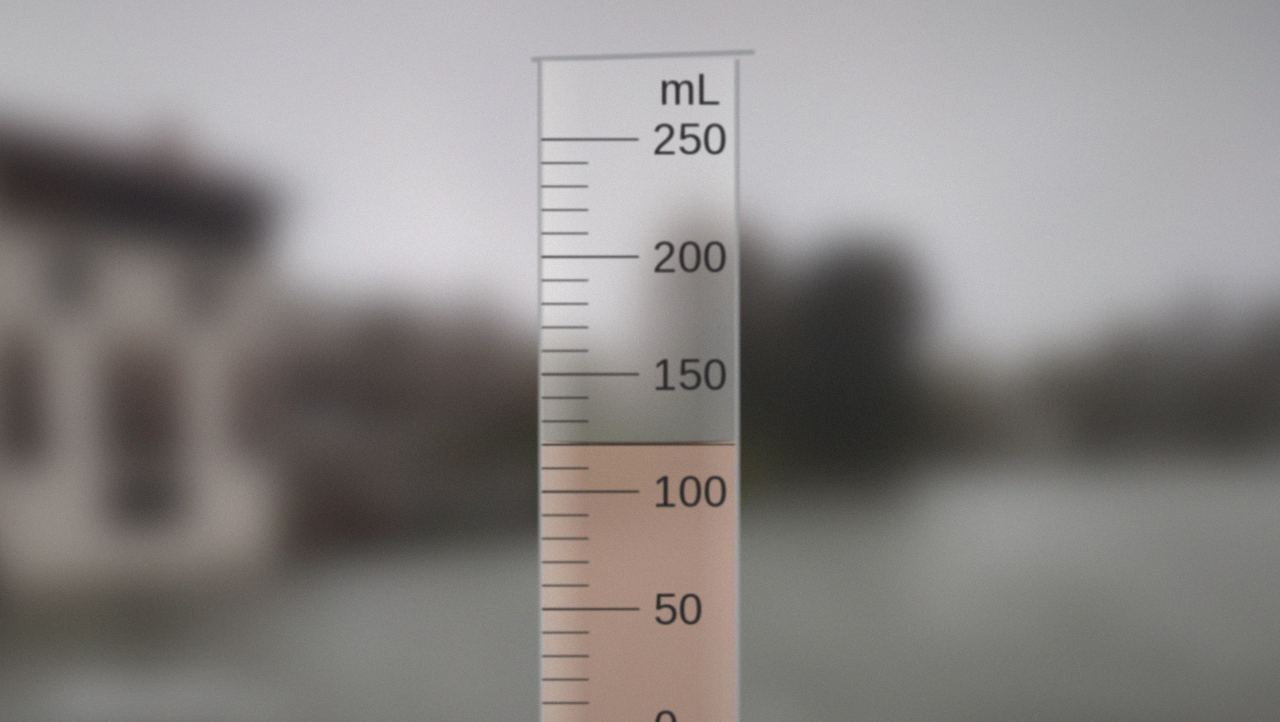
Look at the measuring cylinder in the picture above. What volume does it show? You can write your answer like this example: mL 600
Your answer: mL 120
